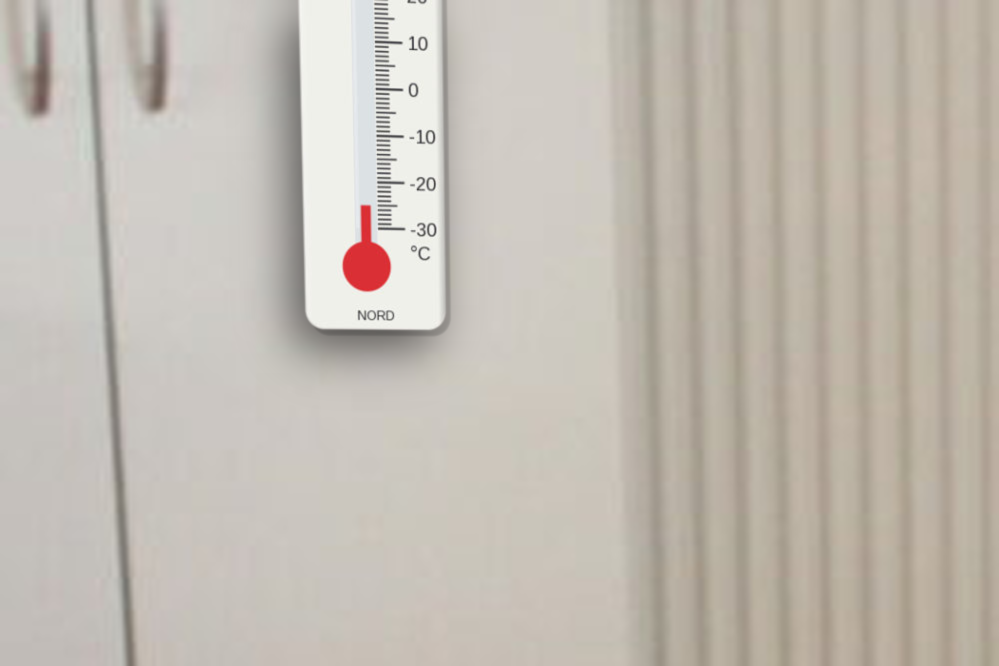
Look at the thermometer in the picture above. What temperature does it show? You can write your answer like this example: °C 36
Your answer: °C -25
